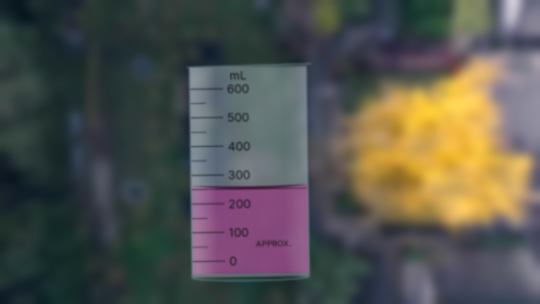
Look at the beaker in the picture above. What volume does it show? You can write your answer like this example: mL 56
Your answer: mL 250
